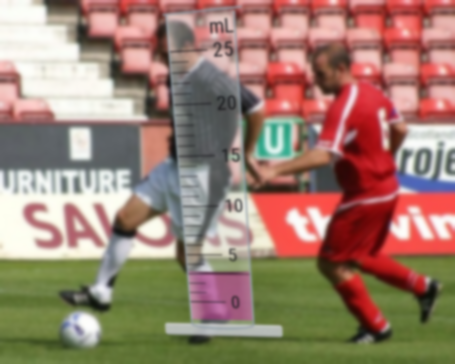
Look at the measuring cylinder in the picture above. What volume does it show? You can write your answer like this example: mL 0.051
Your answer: mL 3
